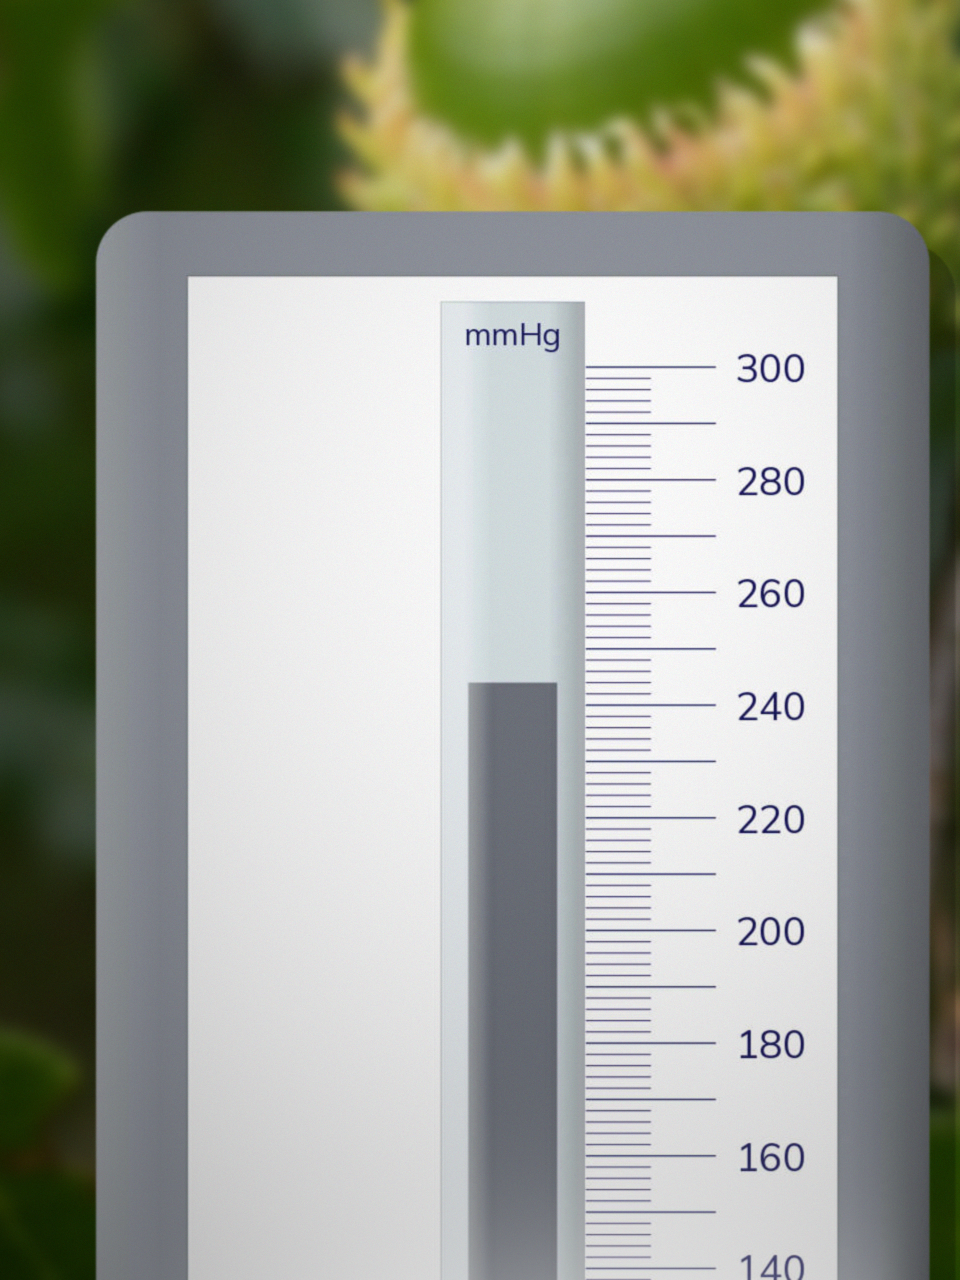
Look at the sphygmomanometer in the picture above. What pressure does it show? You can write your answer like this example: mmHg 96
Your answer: mmHg 244
